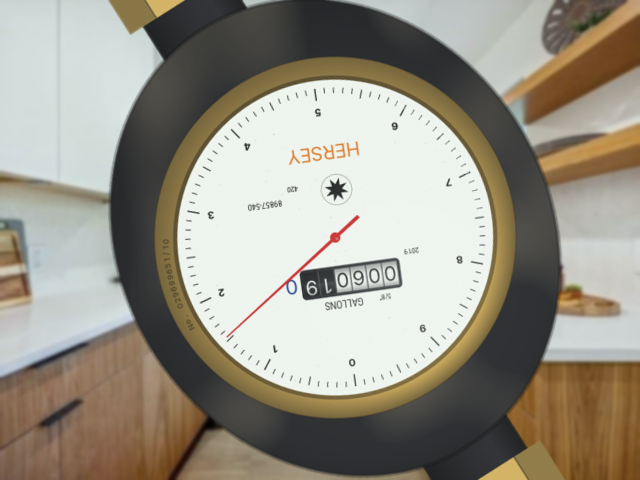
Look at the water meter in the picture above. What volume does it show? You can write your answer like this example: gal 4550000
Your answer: gal 60191.5
